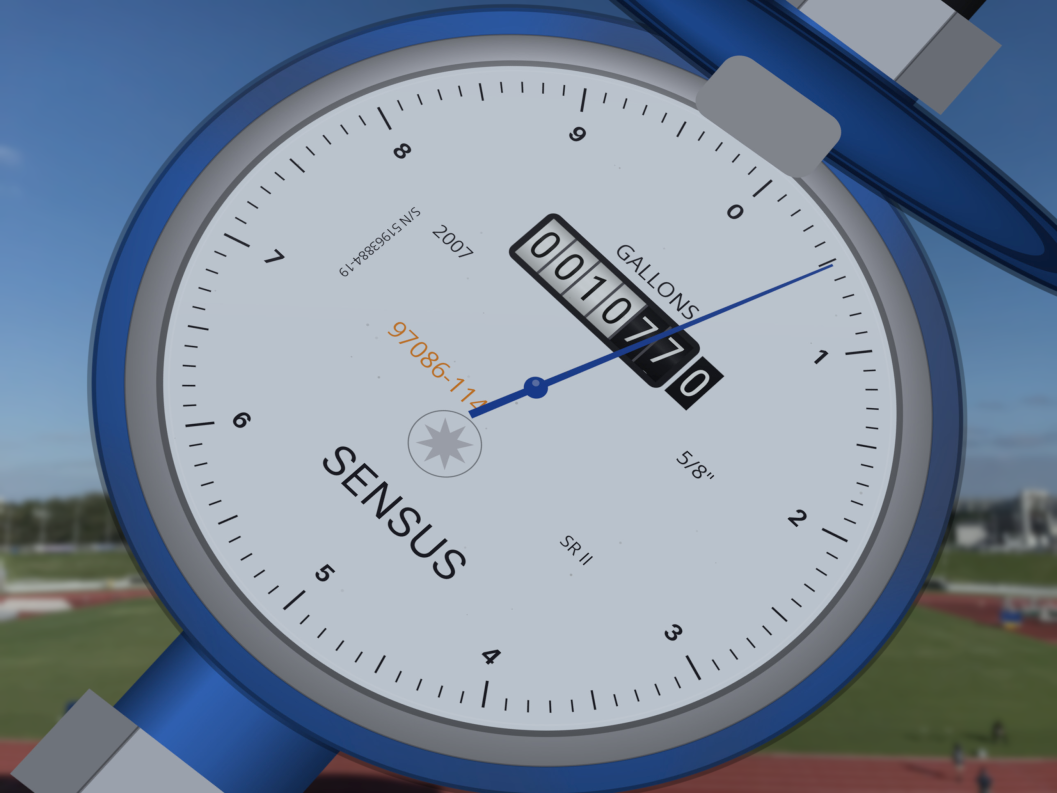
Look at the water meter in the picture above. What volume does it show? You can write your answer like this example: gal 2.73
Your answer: gal 10770.5
